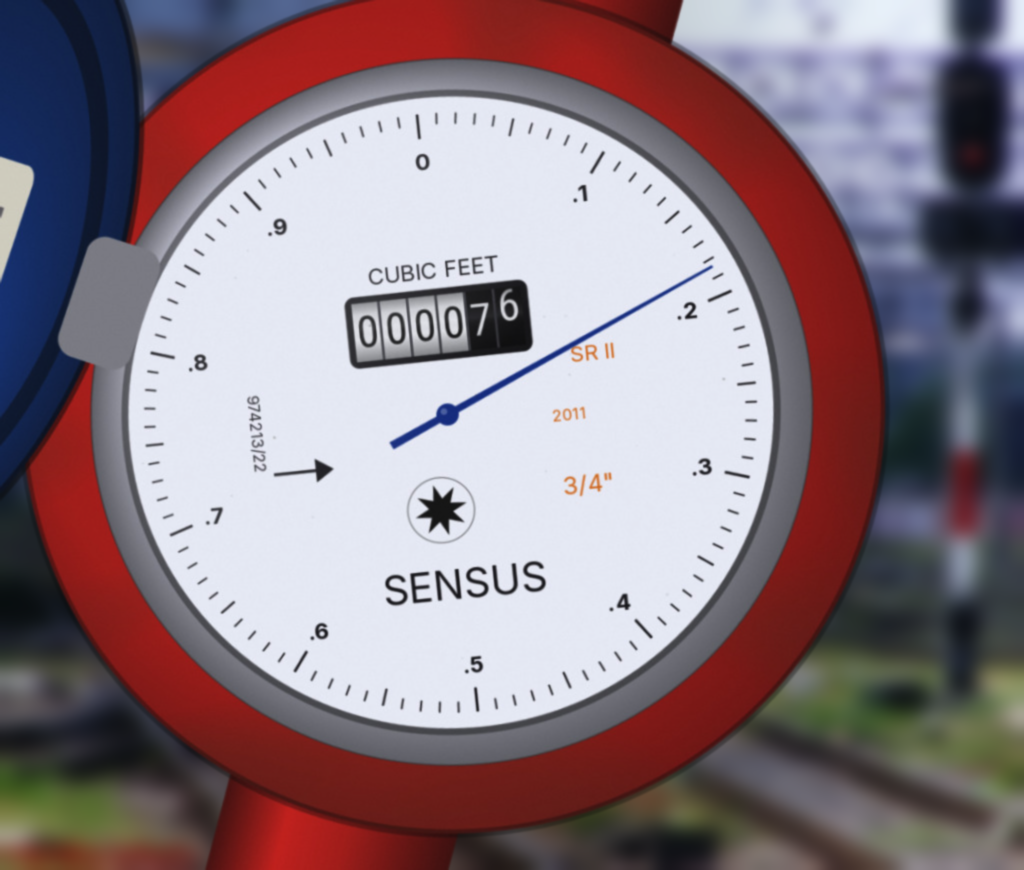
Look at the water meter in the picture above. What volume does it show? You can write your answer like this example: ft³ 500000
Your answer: ft³ 76.18
